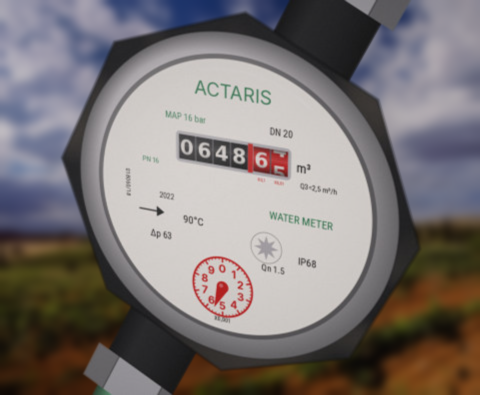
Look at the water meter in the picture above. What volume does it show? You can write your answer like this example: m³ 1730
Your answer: m³ 648.645
